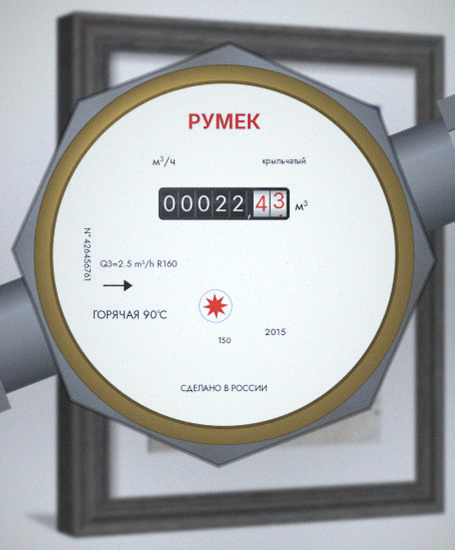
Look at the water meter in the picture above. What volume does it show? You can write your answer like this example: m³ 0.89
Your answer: m³ 22.43
